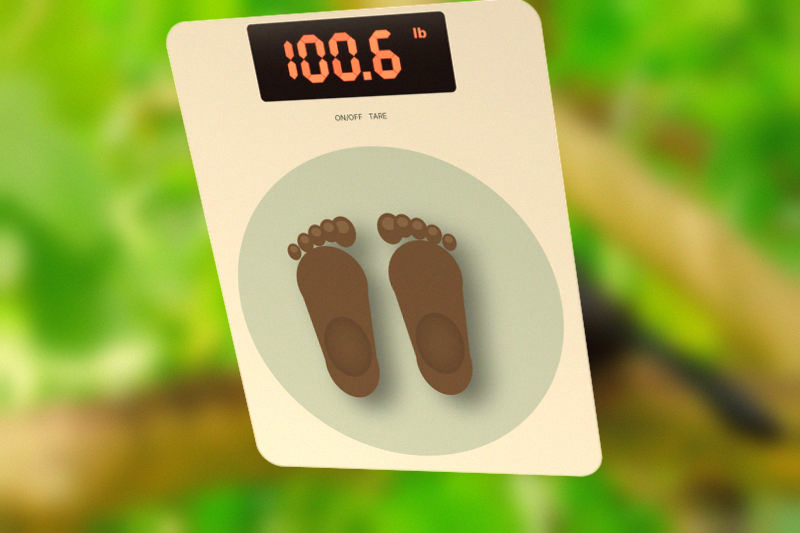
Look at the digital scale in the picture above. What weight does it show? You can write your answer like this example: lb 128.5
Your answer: lb 100.6
